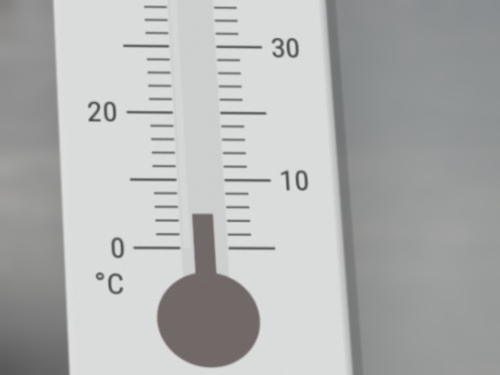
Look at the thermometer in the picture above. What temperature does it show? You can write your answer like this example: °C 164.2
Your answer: °C 5
